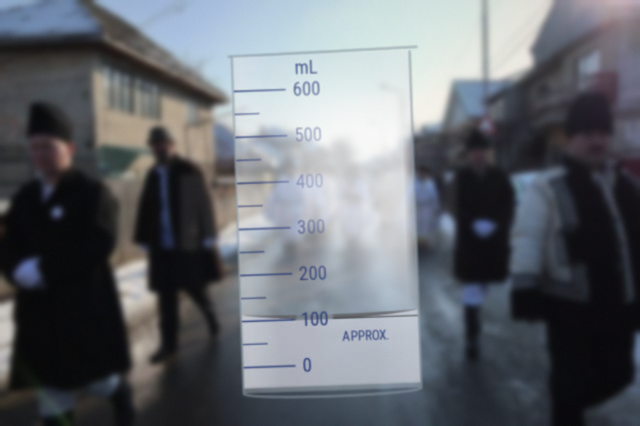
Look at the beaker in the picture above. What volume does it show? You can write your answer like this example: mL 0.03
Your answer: mL 100
